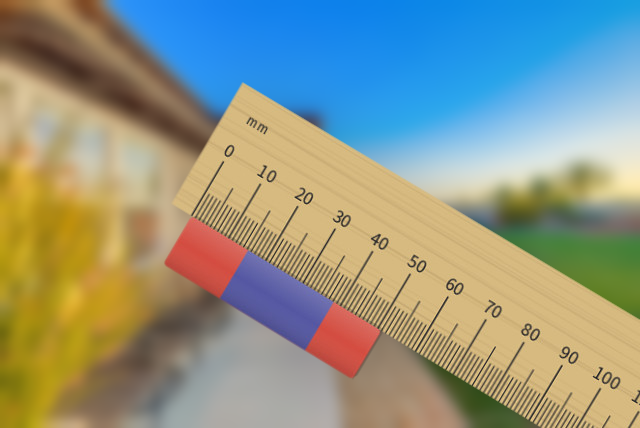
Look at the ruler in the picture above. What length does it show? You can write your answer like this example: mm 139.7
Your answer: mm 51
